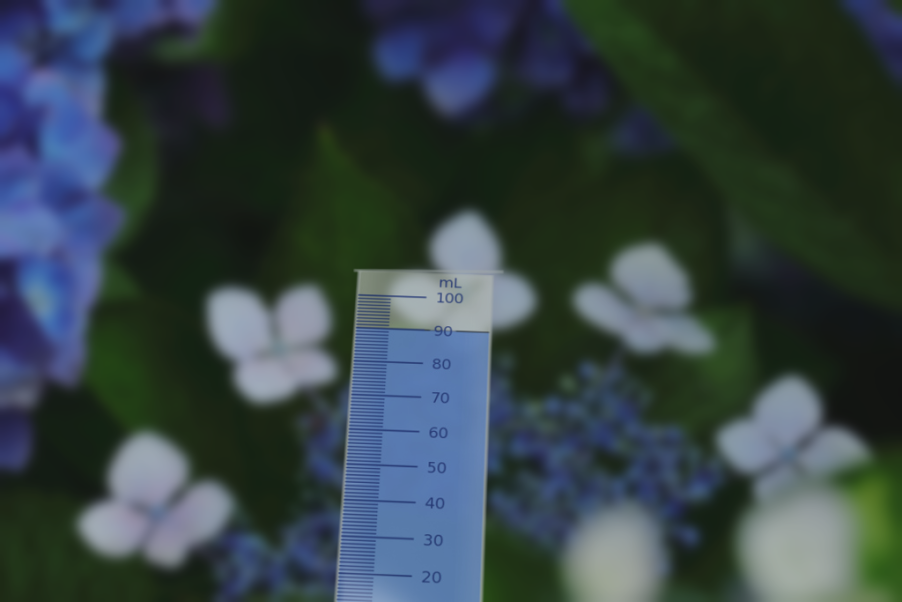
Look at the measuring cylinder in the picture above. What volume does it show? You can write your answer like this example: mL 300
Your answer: mL 90
